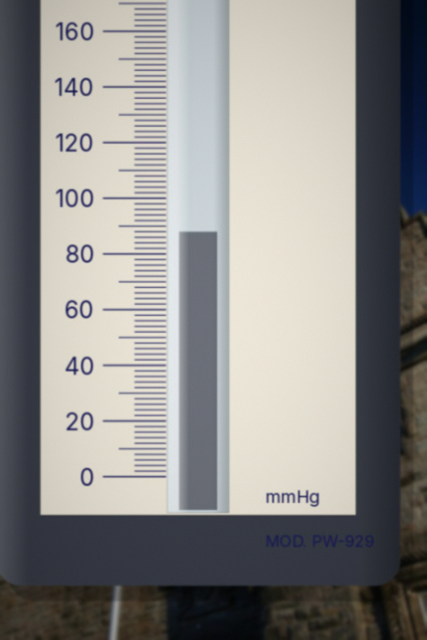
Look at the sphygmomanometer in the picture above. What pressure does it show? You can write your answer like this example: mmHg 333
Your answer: mmHg 88
